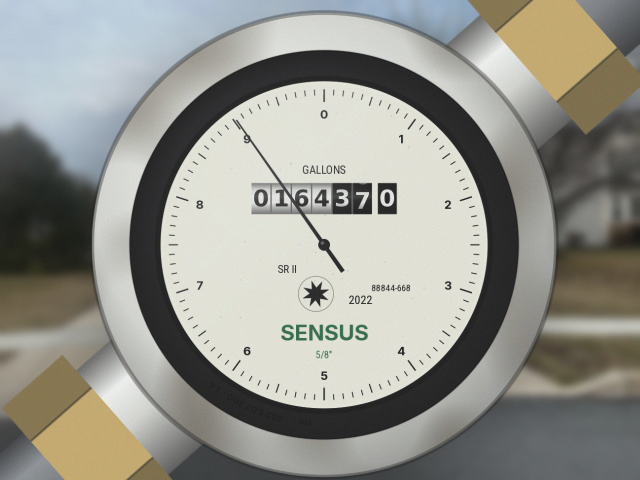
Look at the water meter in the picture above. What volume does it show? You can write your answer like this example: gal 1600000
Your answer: gal 164369.0
